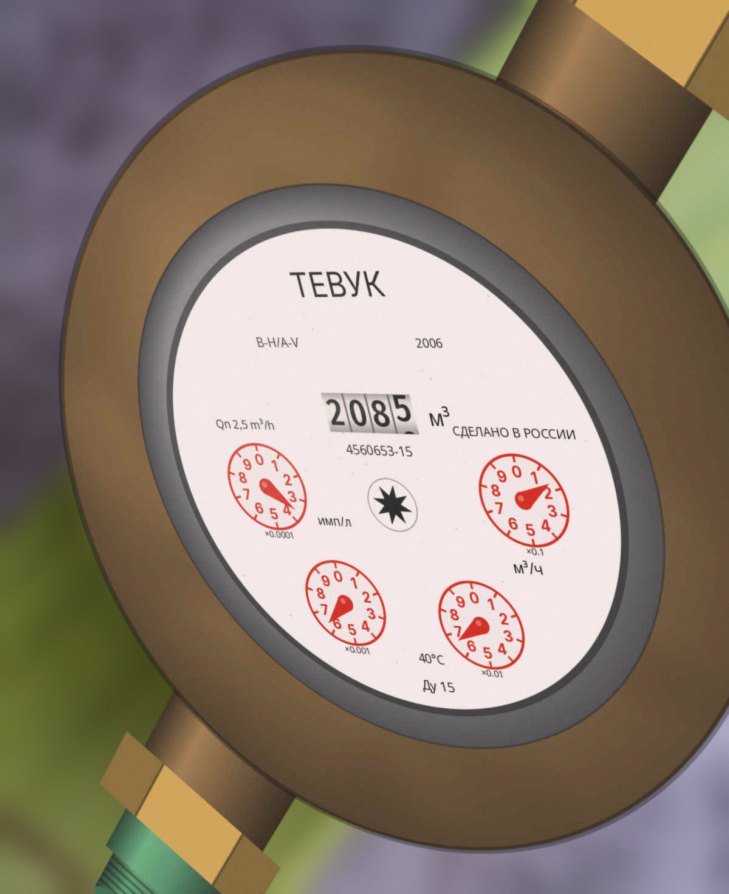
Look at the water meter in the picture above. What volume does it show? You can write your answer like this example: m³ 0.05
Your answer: m³ 2085.1663
